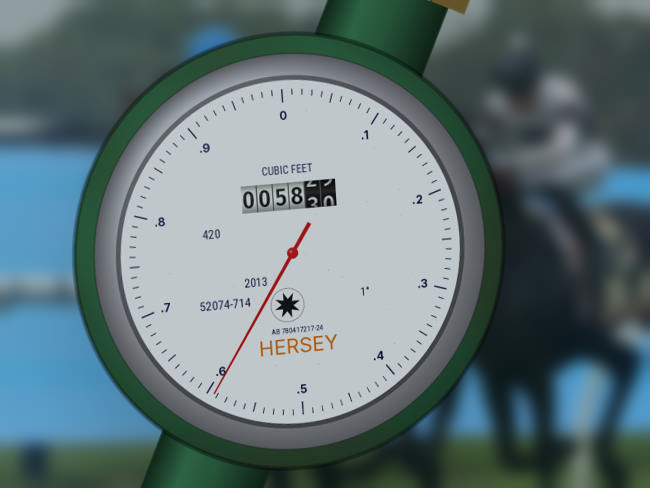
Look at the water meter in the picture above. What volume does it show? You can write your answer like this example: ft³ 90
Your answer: ft³ 5829.59
